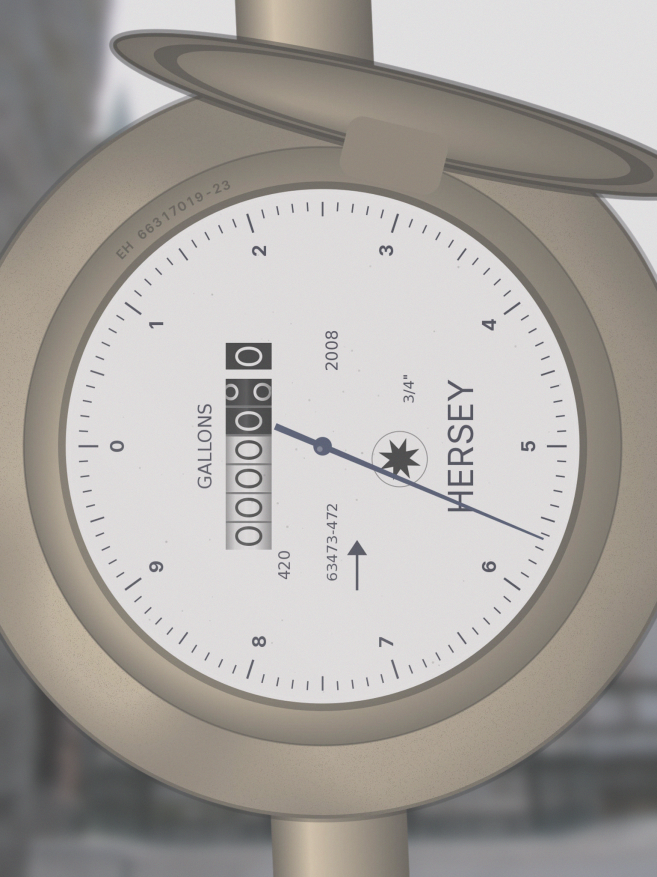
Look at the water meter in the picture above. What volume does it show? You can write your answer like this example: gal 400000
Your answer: gal 85.6
